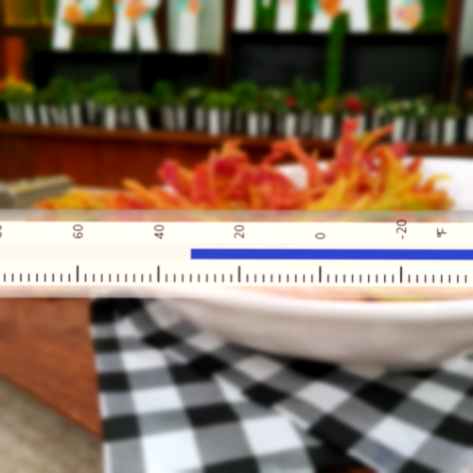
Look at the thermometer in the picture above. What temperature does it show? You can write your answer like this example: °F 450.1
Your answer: °F 32
